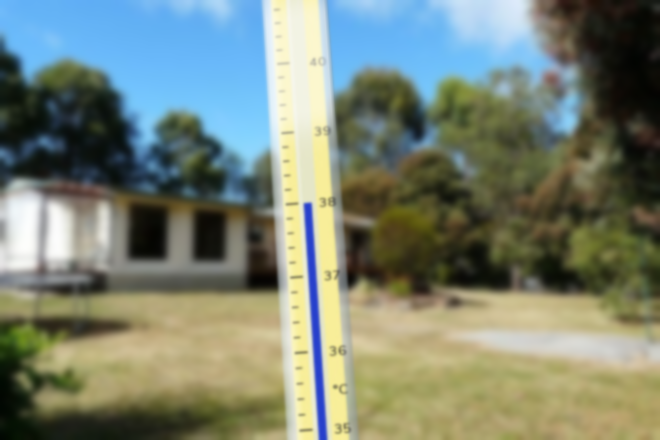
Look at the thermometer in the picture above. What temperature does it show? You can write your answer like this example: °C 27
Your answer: °C 38
